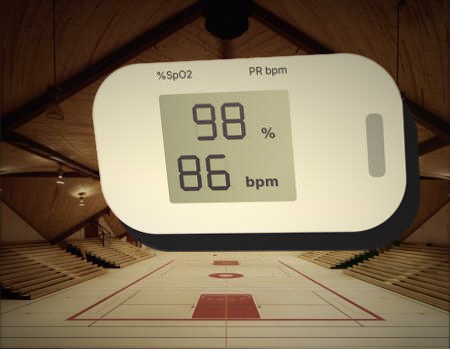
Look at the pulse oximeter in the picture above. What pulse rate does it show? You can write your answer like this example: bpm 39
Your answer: bpm 86
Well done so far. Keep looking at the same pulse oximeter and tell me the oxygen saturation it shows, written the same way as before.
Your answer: % 98
